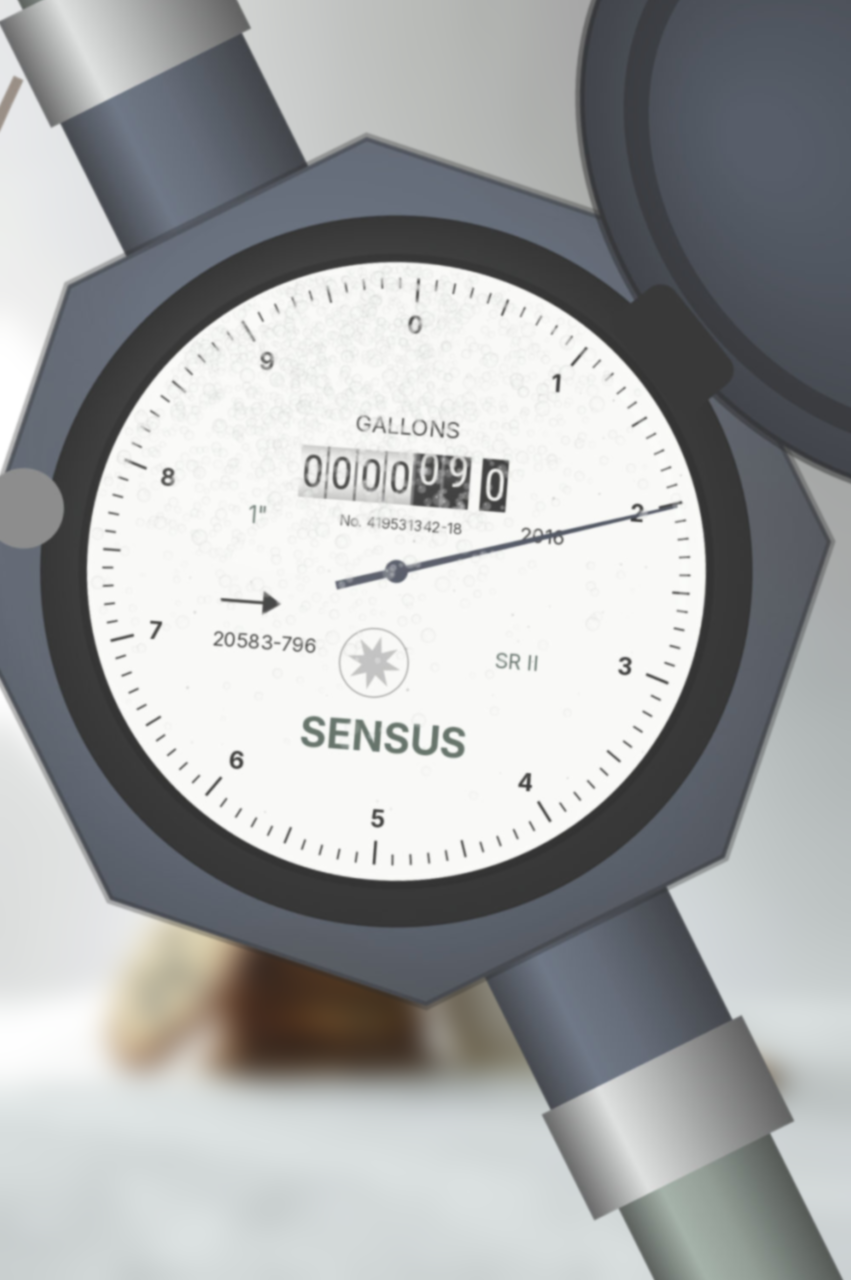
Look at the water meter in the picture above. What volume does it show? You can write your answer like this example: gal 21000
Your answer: gal 92.0
